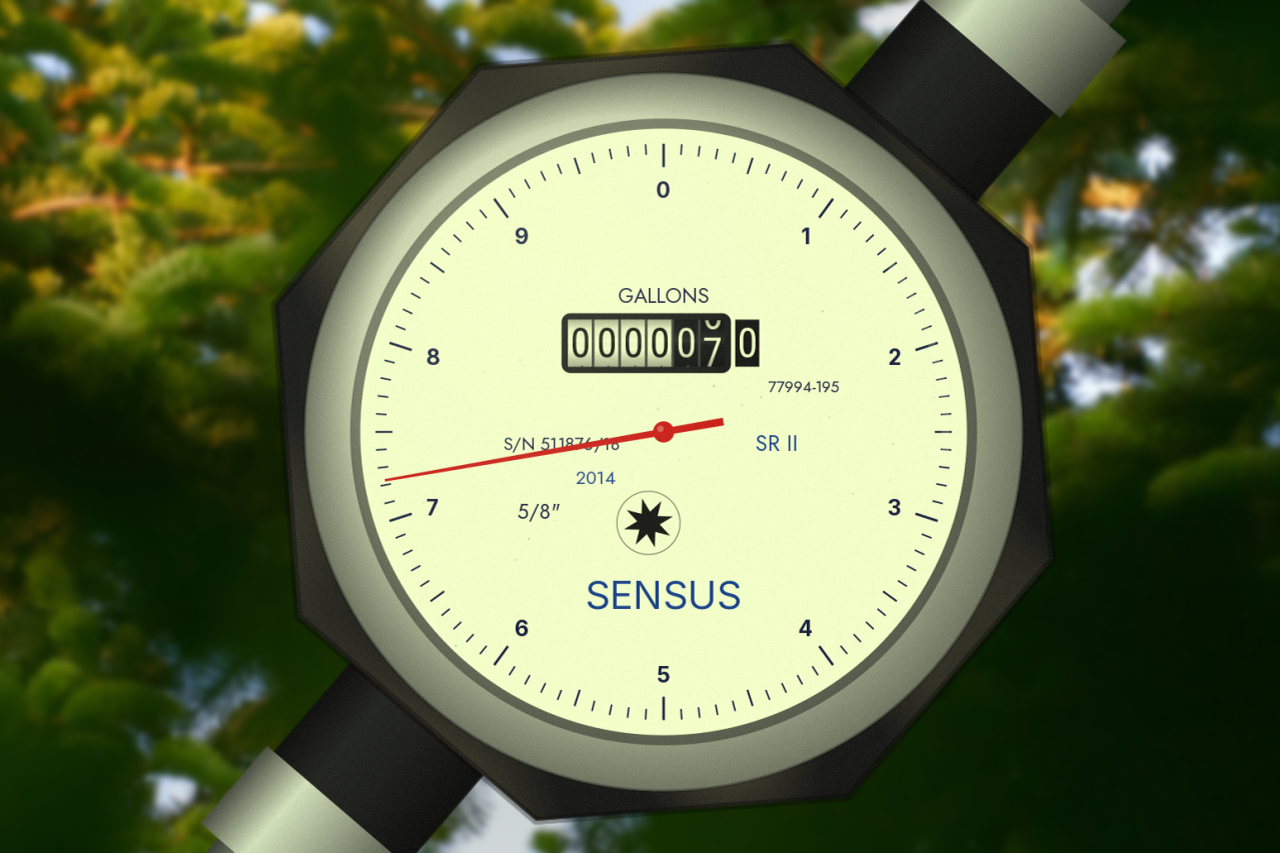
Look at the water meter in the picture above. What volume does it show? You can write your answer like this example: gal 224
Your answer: gal 67.2
